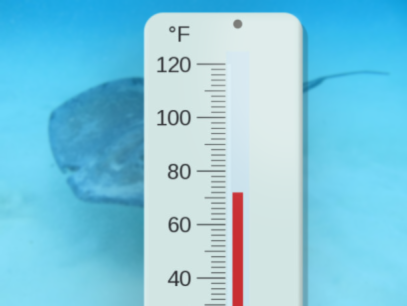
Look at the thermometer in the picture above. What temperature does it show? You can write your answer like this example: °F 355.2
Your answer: °F 72
